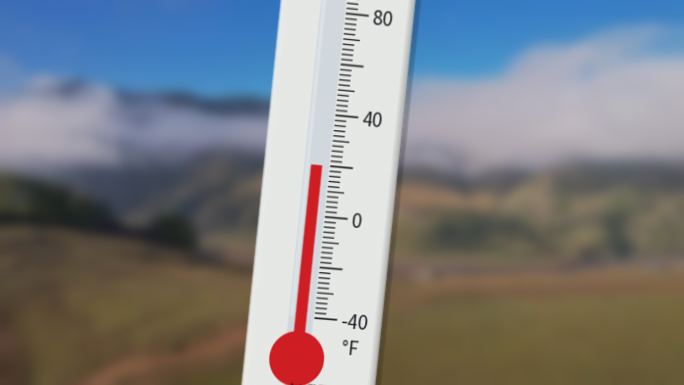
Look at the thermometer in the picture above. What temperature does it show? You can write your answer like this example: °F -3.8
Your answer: °F 20
